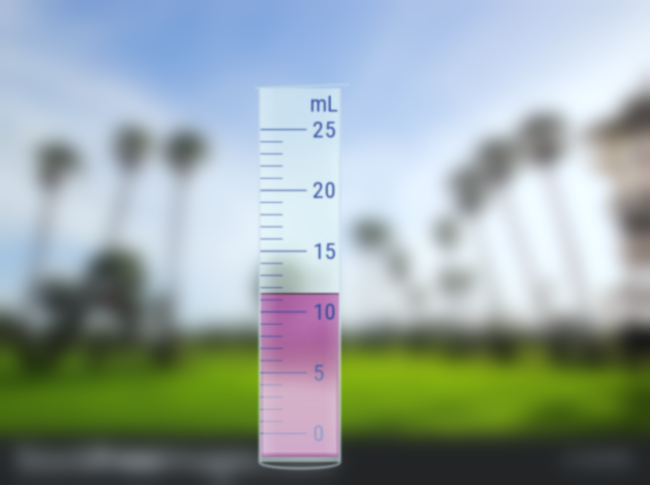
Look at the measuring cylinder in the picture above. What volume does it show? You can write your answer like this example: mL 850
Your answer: mL 11.5
